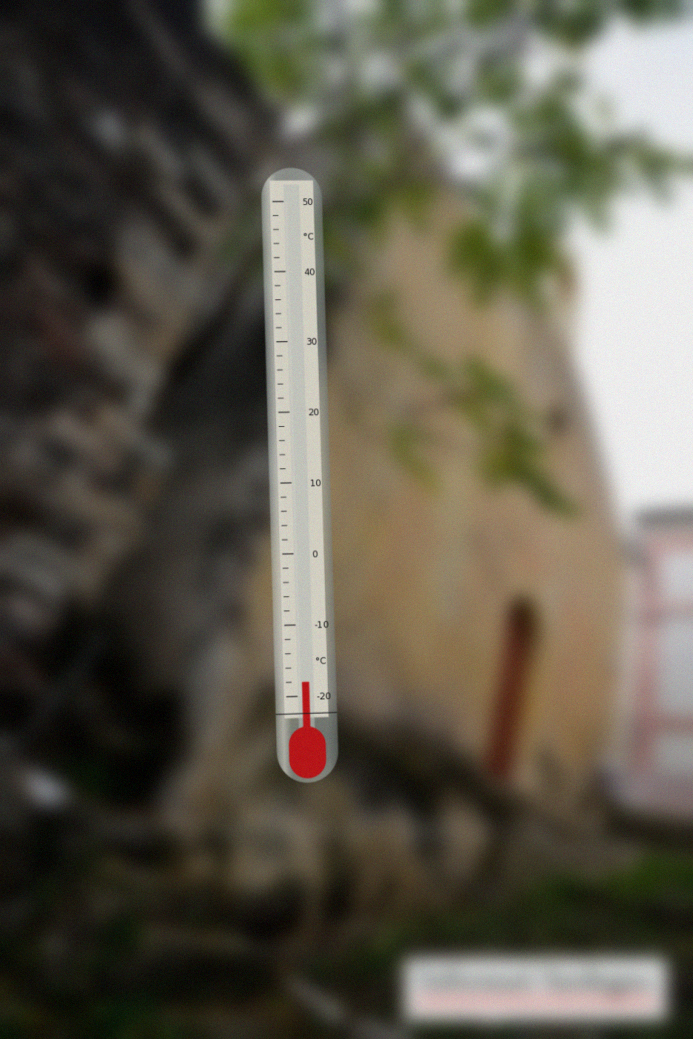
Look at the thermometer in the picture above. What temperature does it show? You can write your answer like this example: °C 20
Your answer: °C -18
